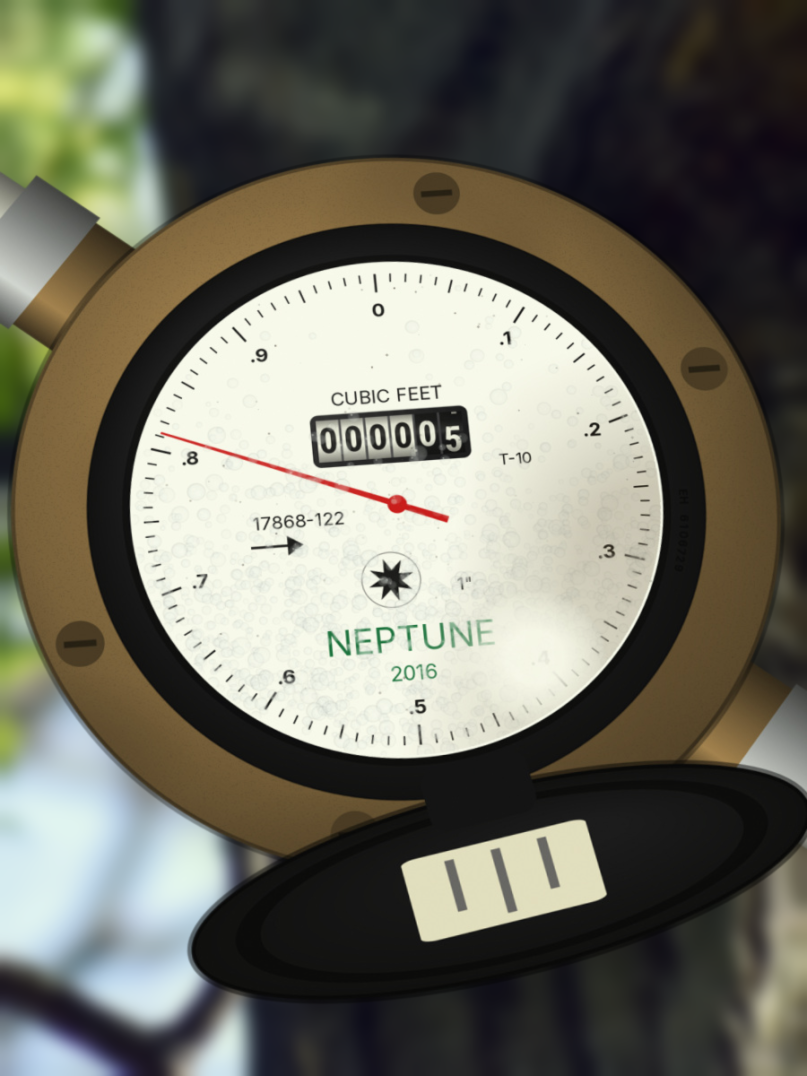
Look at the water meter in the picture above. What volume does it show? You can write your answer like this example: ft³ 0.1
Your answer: ft³ 4.81
